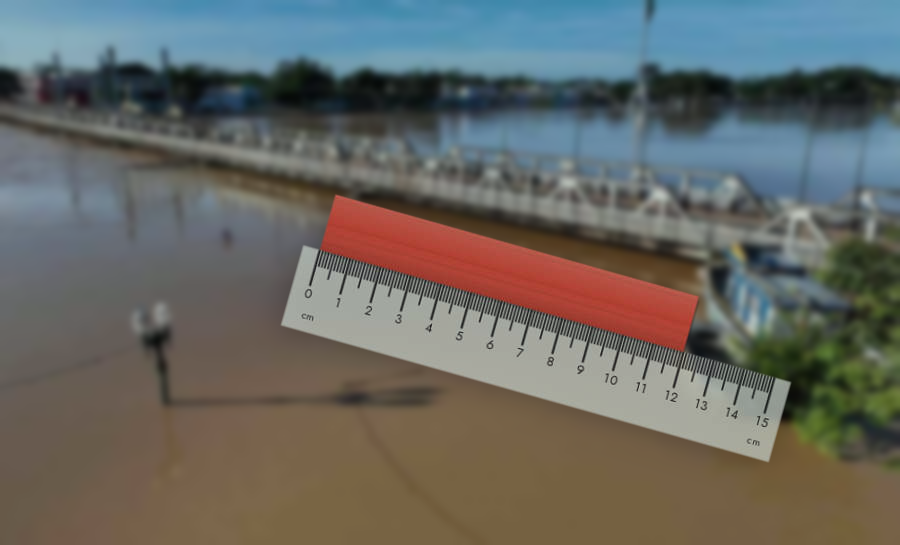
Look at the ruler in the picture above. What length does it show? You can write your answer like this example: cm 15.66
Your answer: cm 12
